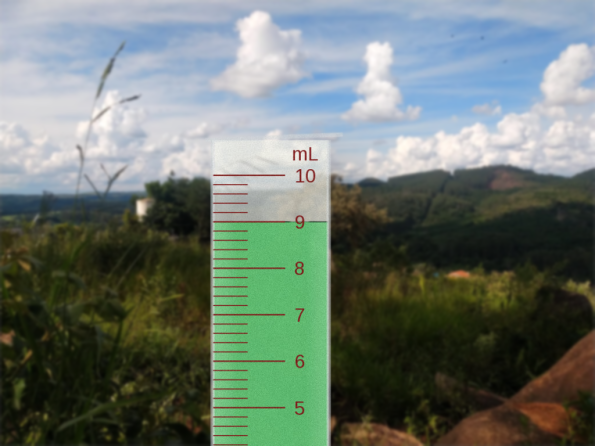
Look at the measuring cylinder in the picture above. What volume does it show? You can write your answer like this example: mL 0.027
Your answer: mL 9
